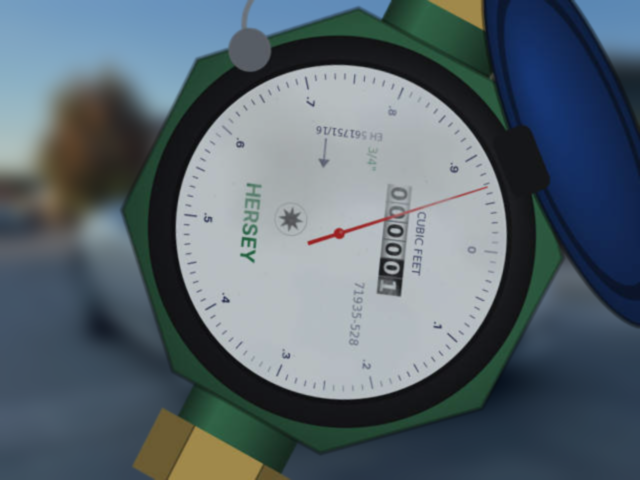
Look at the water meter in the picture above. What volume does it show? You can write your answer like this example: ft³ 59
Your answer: ft³ 0.93
